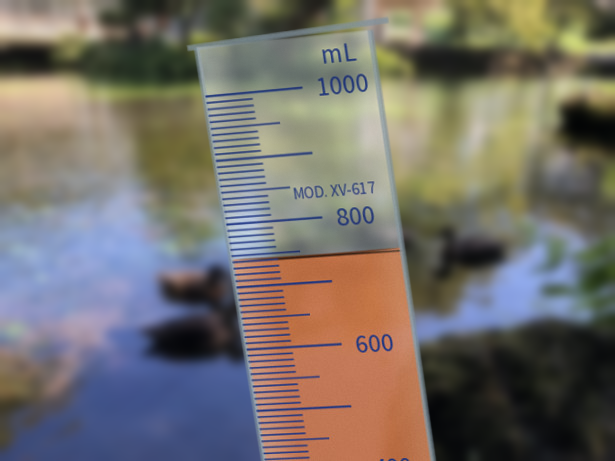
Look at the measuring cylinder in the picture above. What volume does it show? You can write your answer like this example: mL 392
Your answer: mL 740
